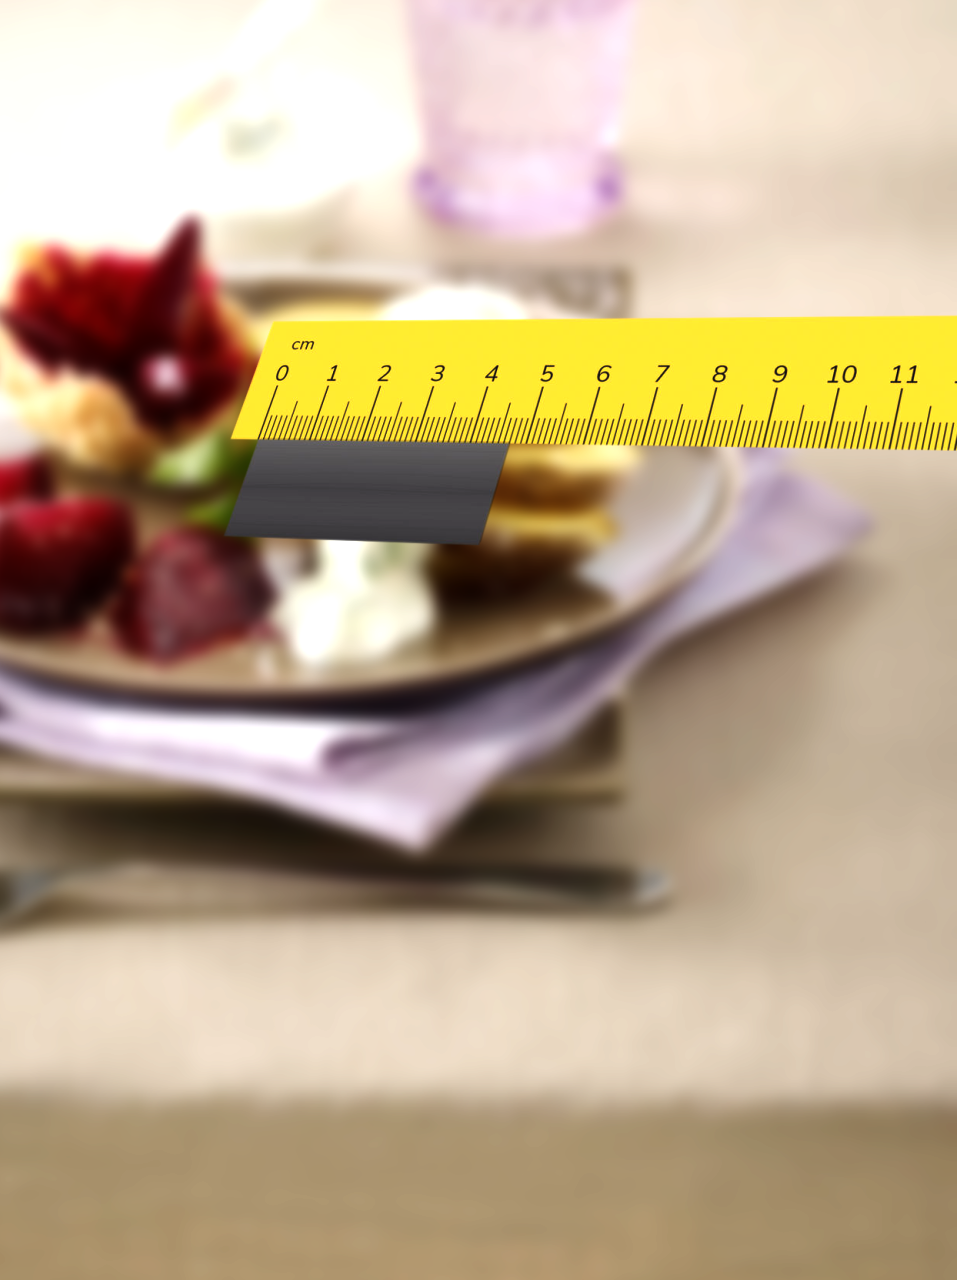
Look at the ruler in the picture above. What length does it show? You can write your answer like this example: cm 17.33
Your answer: cm 4.7
